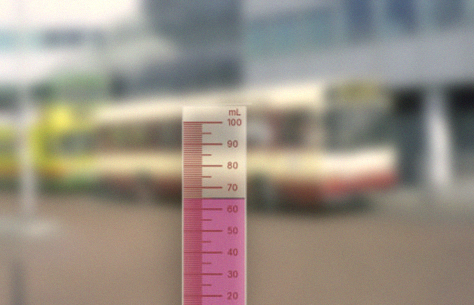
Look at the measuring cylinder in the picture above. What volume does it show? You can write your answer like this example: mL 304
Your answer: mL 65
